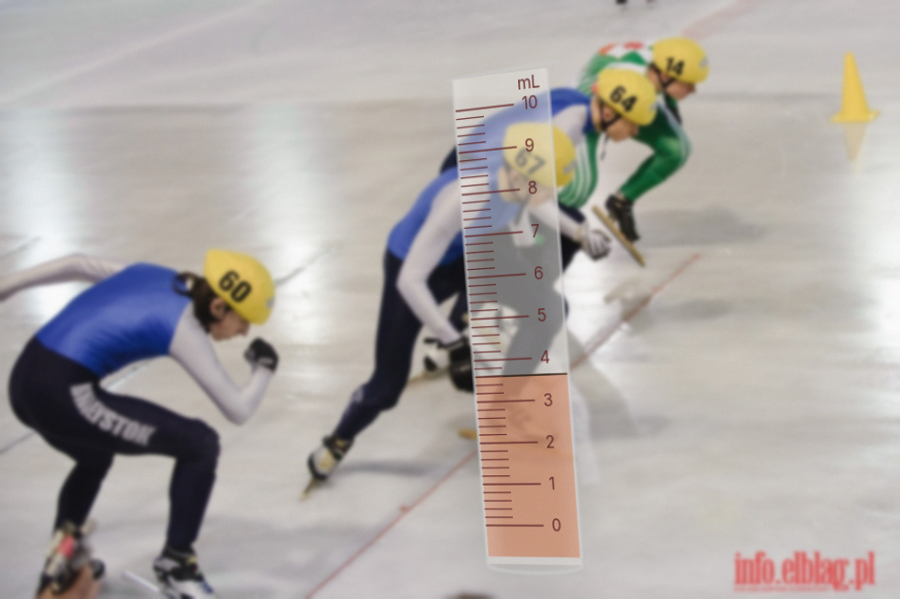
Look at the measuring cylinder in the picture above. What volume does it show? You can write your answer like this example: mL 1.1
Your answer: mL 3.6
